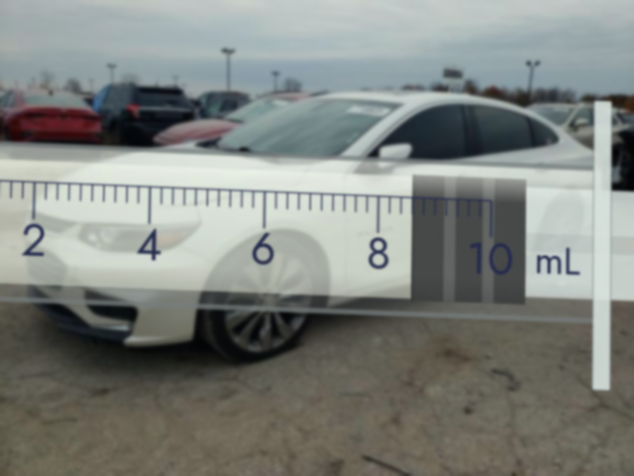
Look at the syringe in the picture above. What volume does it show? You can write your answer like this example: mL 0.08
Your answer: mL 8.6
